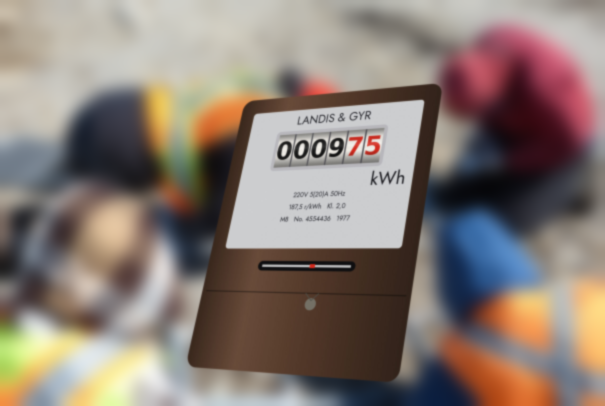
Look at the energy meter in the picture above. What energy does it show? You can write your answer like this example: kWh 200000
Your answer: kWh 9.75
